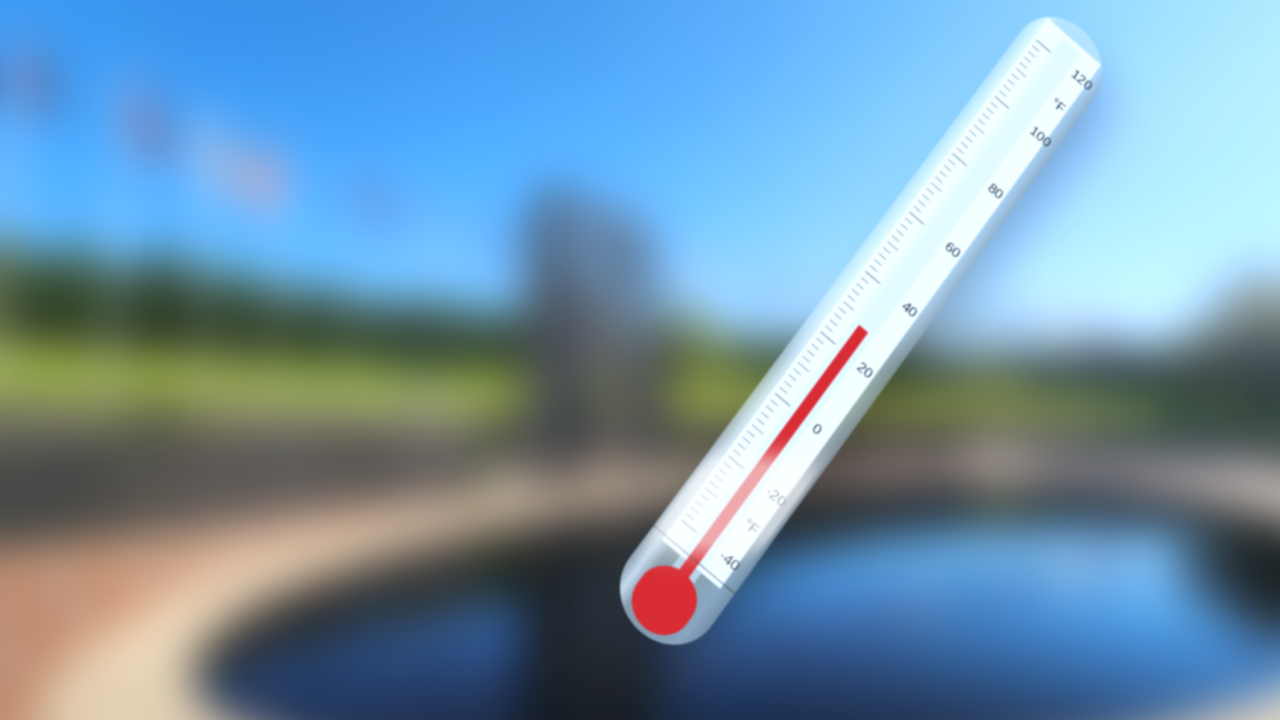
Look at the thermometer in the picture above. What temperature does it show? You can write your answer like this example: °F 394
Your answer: °F 28
